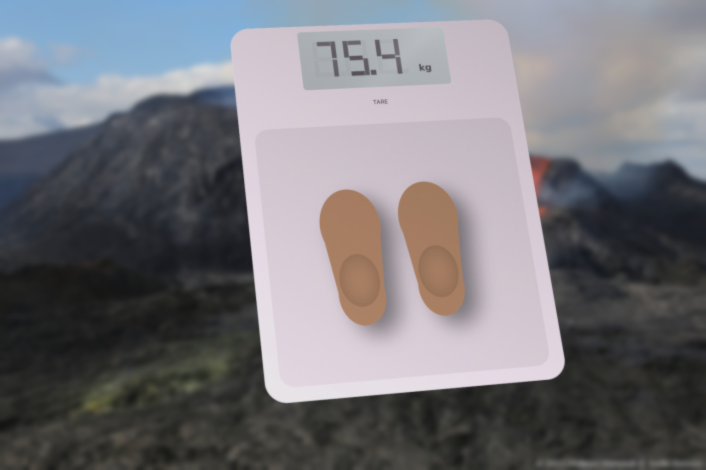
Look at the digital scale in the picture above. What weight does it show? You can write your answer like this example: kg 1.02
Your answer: kg 75.4
